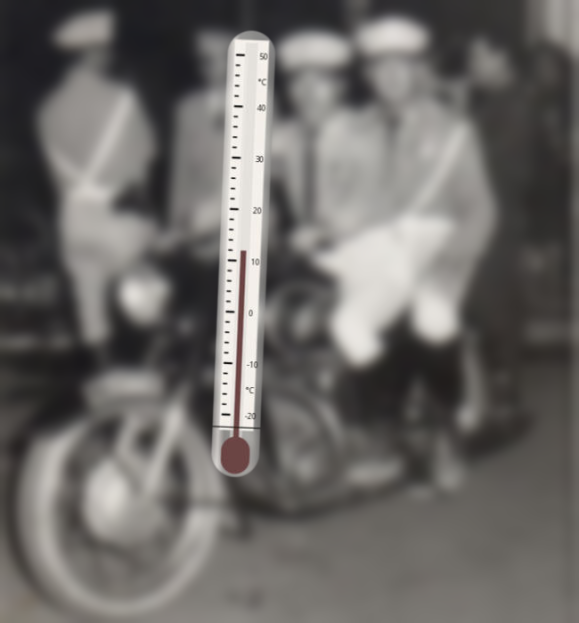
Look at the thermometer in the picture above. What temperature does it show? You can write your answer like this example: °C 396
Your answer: °C 12
